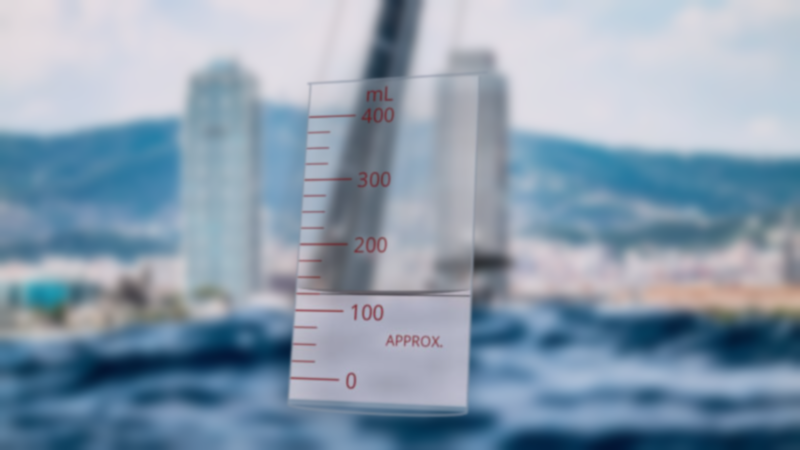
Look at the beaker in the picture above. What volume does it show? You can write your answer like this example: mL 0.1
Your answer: mL 125
